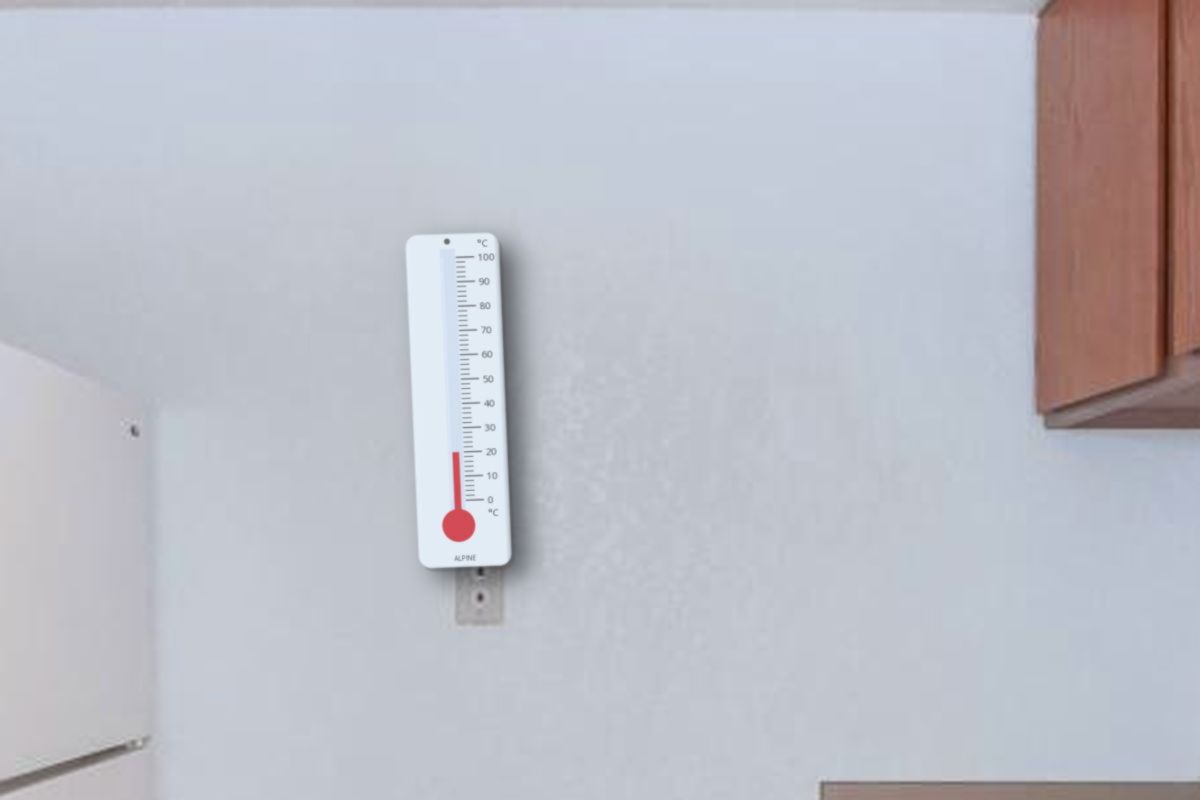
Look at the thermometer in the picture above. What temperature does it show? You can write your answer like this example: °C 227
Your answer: °C 20
